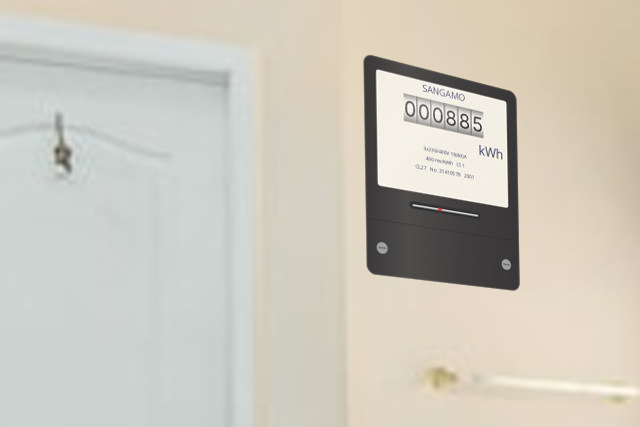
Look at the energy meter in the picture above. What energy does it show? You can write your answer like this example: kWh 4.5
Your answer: kWh 885
